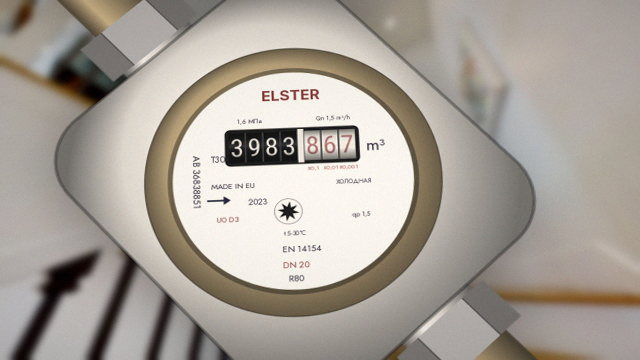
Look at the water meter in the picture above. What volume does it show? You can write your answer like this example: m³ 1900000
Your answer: m³ 3983.867
